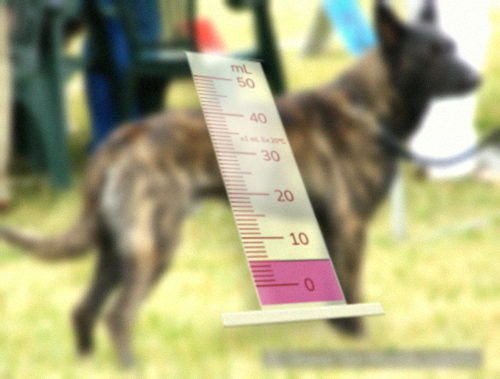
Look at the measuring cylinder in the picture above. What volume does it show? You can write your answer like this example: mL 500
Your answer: mL 5
